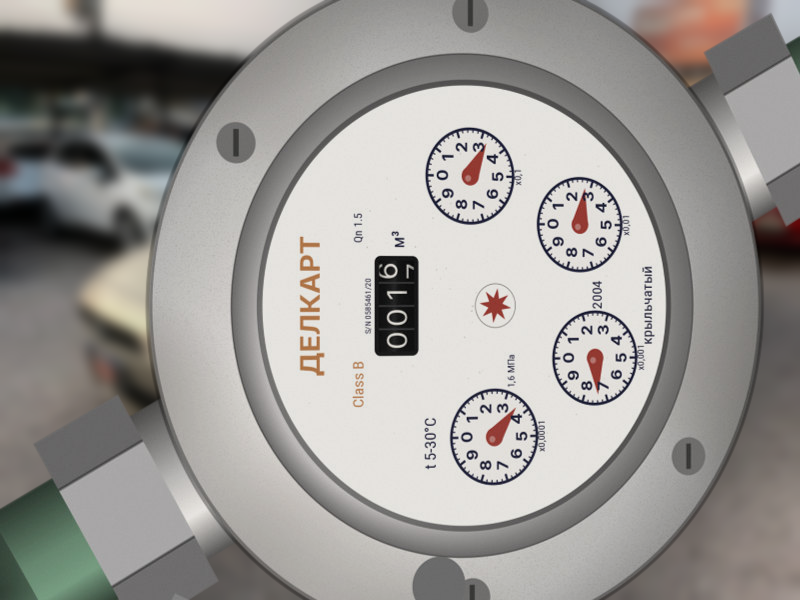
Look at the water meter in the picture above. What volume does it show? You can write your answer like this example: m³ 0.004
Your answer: m³ 16.3273
